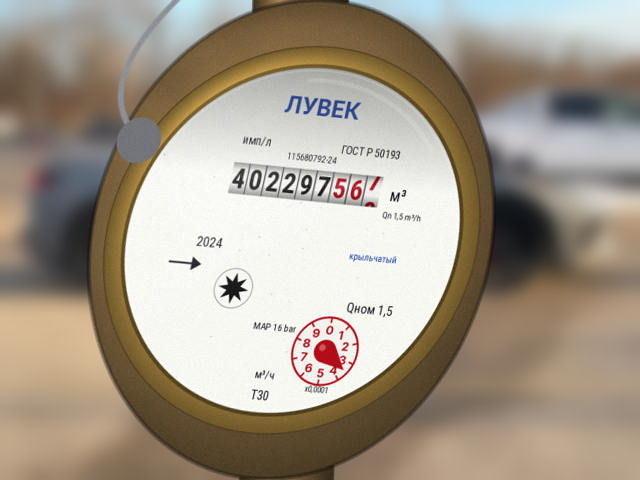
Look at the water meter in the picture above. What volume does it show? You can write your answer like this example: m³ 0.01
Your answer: m³ 402297.5673
